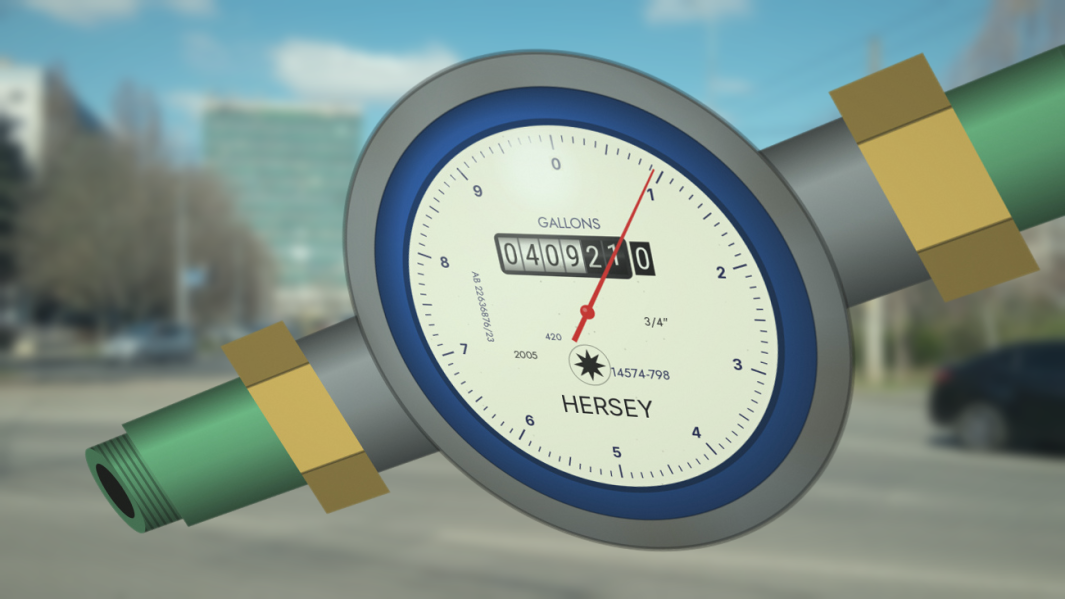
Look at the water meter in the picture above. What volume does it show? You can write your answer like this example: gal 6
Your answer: gal 409210.9
